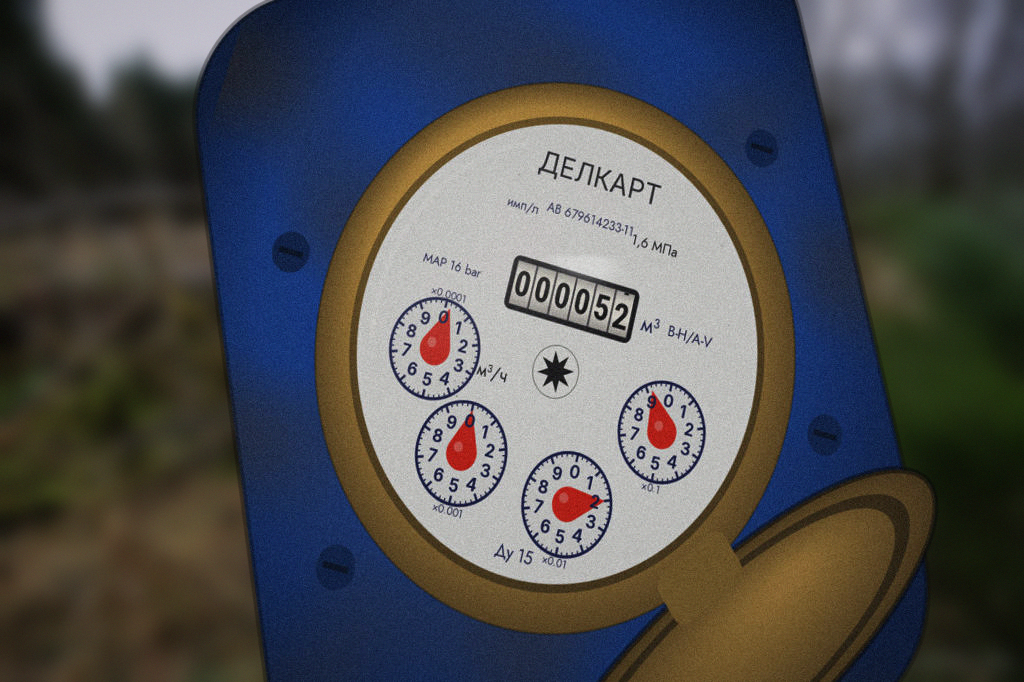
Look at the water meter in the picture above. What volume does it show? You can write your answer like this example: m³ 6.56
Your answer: m³ 51.9200
